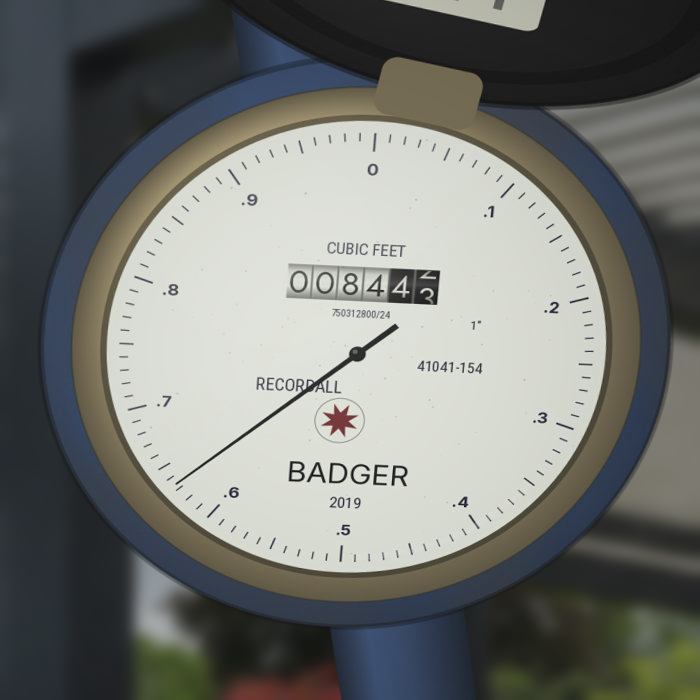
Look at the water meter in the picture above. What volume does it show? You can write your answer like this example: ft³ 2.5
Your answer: ft³ 8442.63
